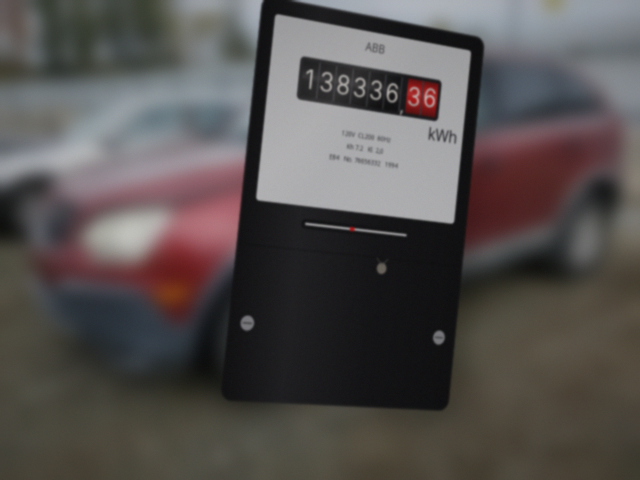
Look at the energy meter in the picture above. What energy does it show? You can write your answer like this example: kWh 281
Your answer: kWh 138336.36
